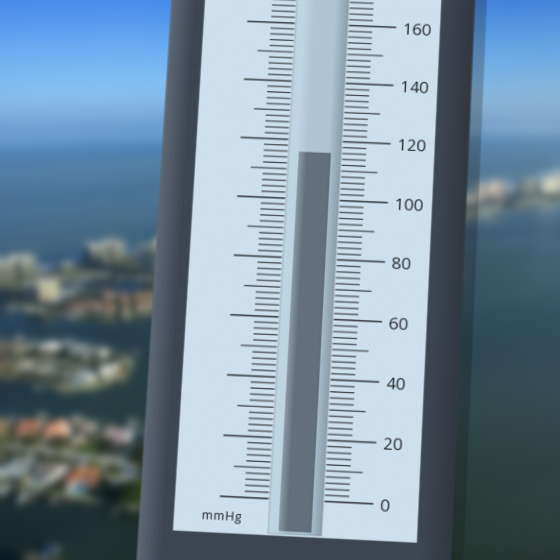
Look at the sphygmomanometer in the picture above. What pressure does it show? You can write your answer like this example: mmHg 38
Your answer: mmHg 116
